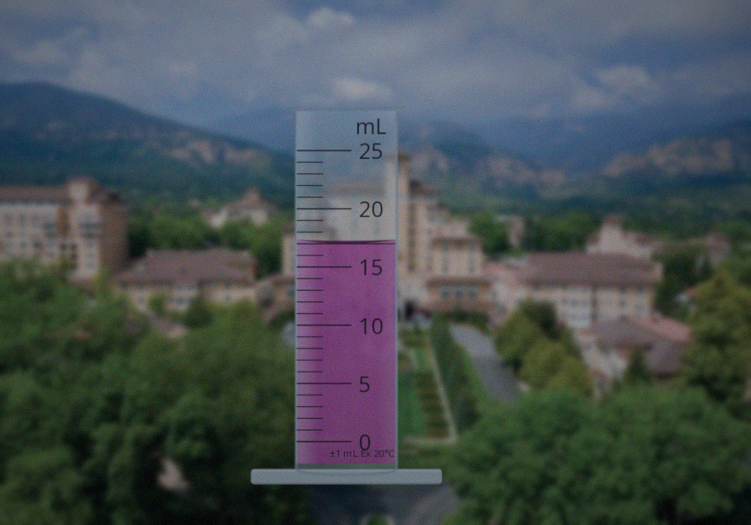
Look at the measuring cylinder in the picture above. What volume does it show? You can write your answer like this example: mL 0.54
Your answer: mL 17
